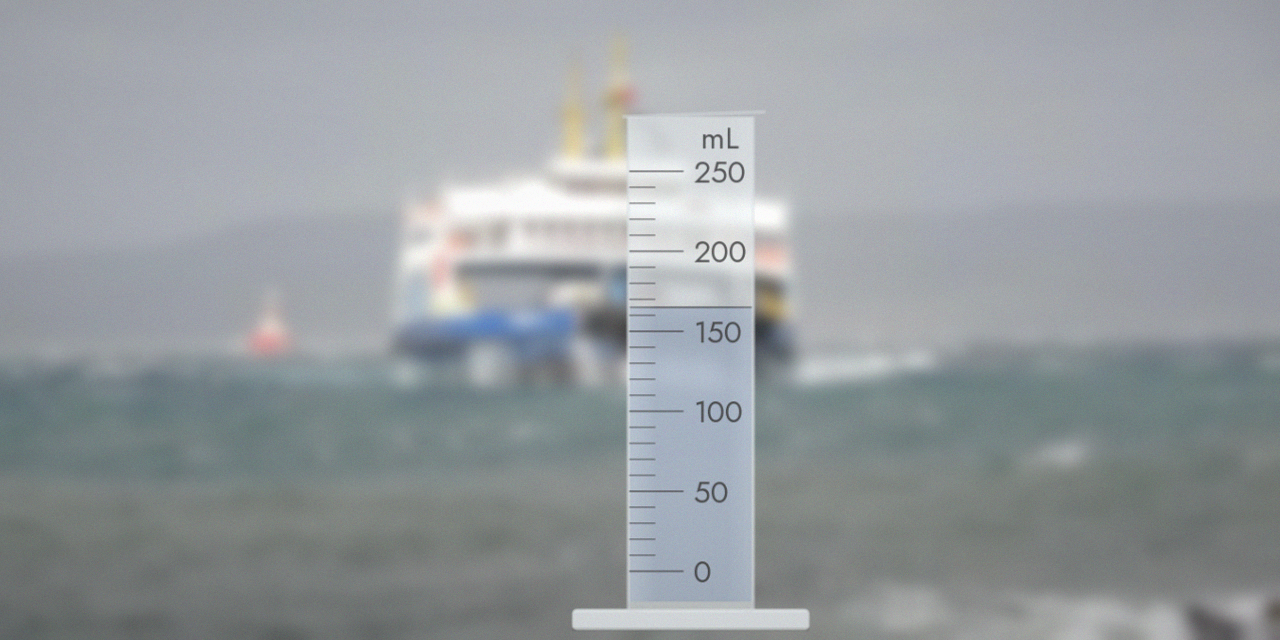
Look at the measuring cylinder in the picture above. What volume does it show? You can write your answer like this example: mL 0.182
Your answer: mL 165
